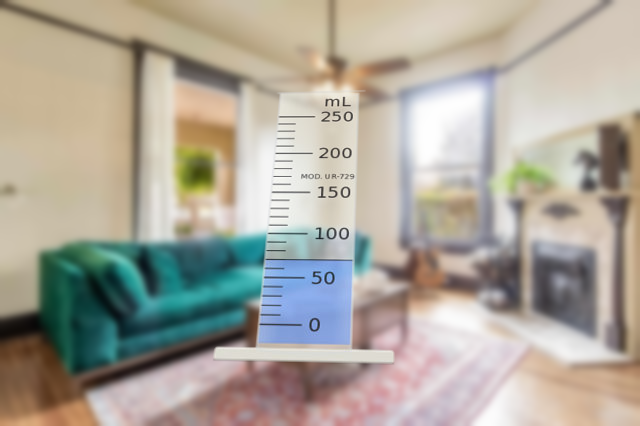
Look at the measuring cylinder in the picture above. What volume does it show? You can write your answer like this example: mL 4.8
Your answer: mL 70
